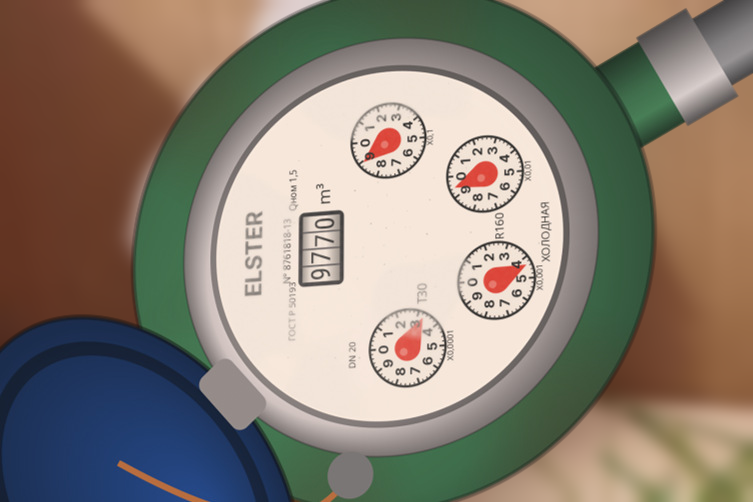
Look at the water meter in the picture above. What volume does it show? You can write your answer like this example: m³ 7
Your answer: m³ 9769.8943
